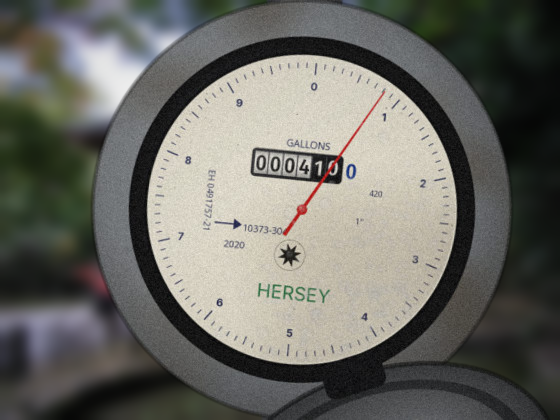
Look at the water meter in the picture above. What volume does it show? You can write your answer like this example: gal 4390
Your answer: gal 4100.8
